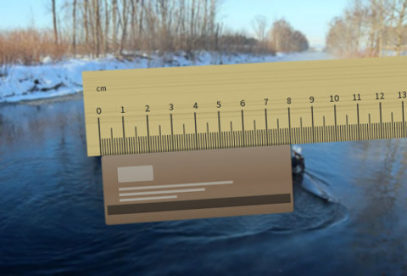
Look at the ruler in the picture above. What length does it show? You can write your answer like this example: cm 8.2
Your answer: cm 8
